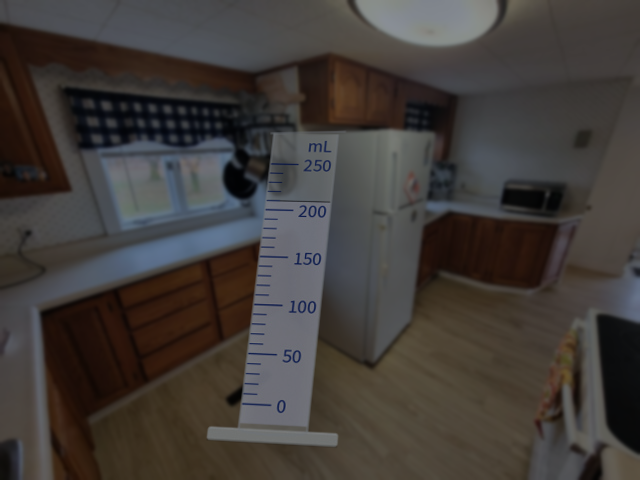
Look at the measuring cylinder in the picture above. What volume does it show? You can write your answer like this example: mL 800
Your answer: mL 210
